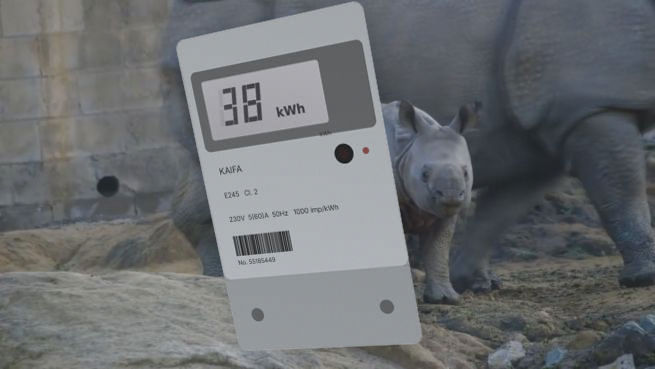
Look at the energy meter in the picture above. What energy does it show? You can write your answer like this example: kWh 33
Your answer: kWh 38
